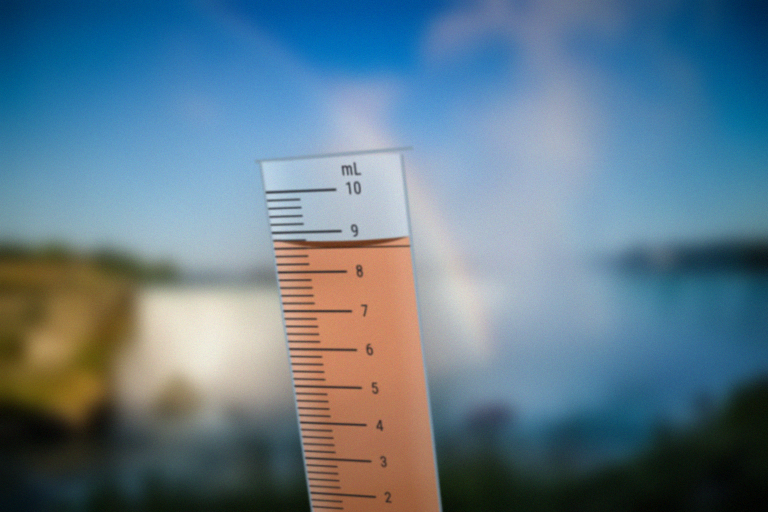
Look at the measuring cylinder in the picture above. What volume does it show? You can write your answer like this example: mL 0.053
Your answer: mL 8.6
